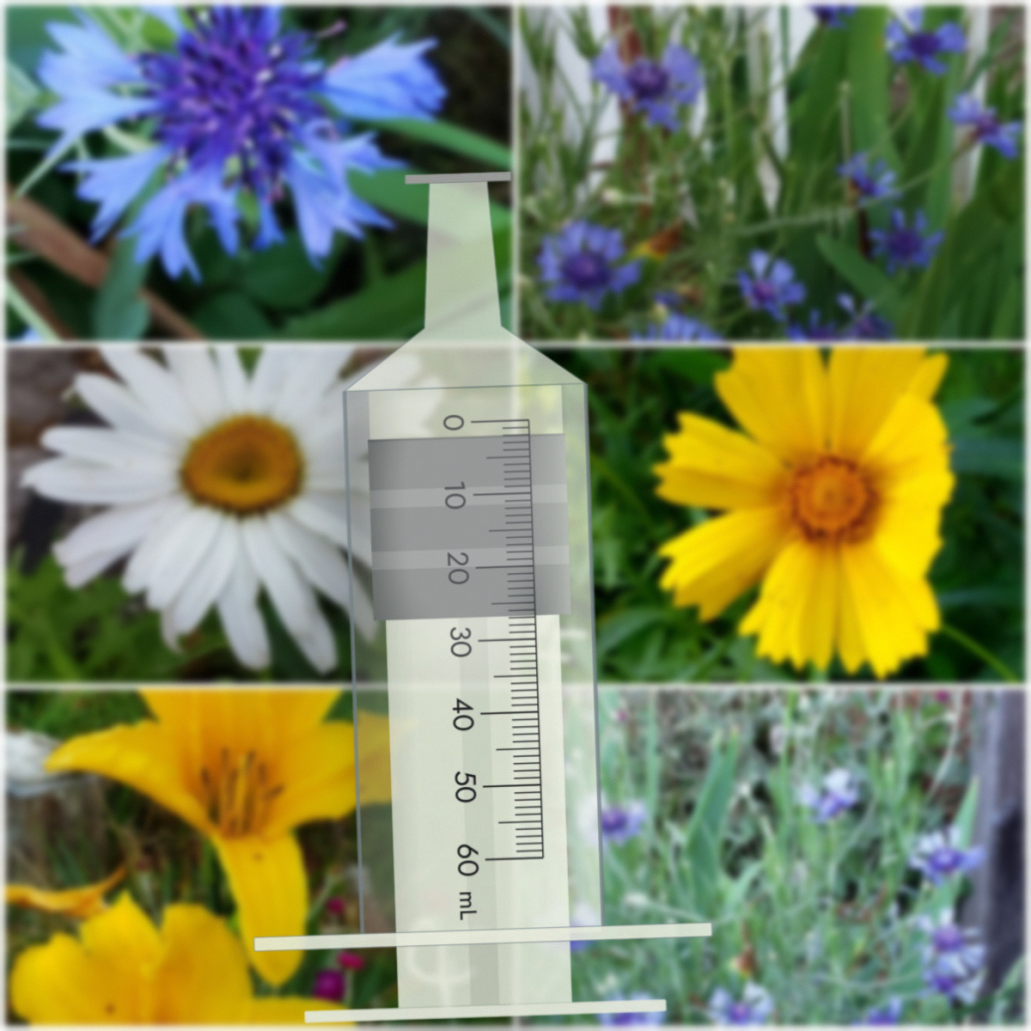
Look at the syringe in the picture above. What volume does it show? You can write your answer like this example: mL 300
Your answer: mL 2
